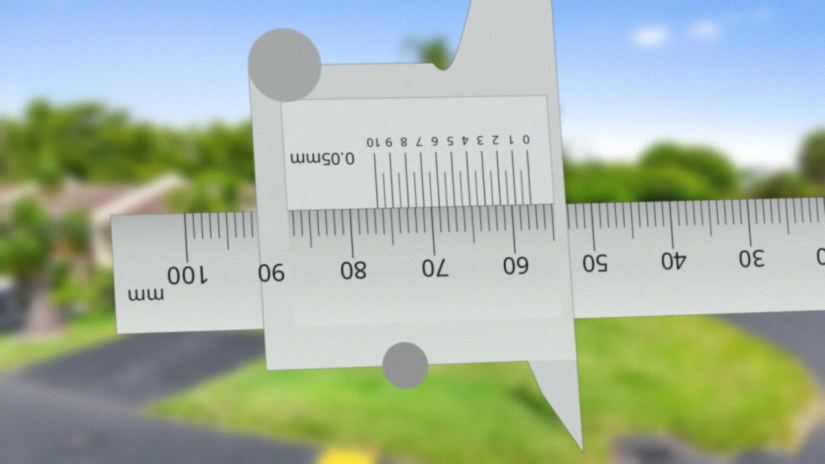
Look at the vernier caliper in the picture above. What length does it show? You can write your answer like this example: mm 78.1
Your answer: mm 57.6
